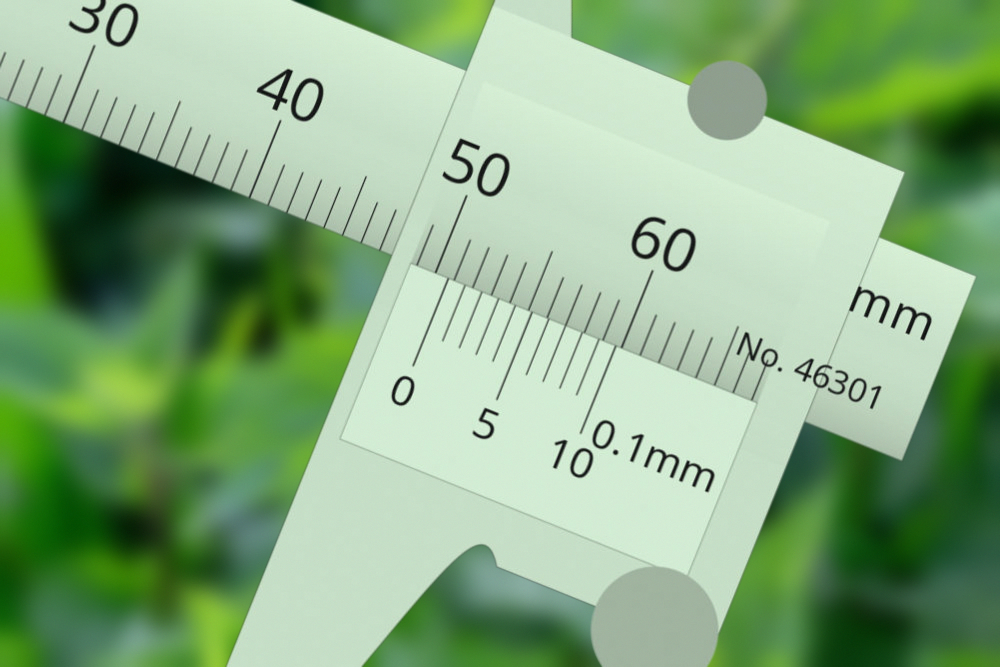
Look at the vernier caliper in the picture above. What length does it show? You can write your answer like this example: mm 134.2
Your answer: mm 50.7
